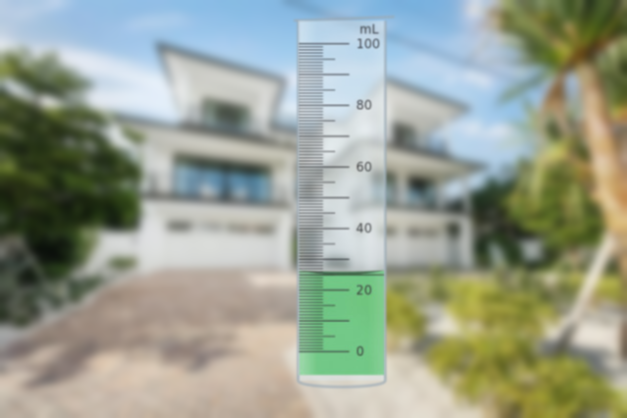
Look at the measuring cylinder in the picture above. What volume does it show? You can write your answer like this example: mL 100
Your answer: mL 25
